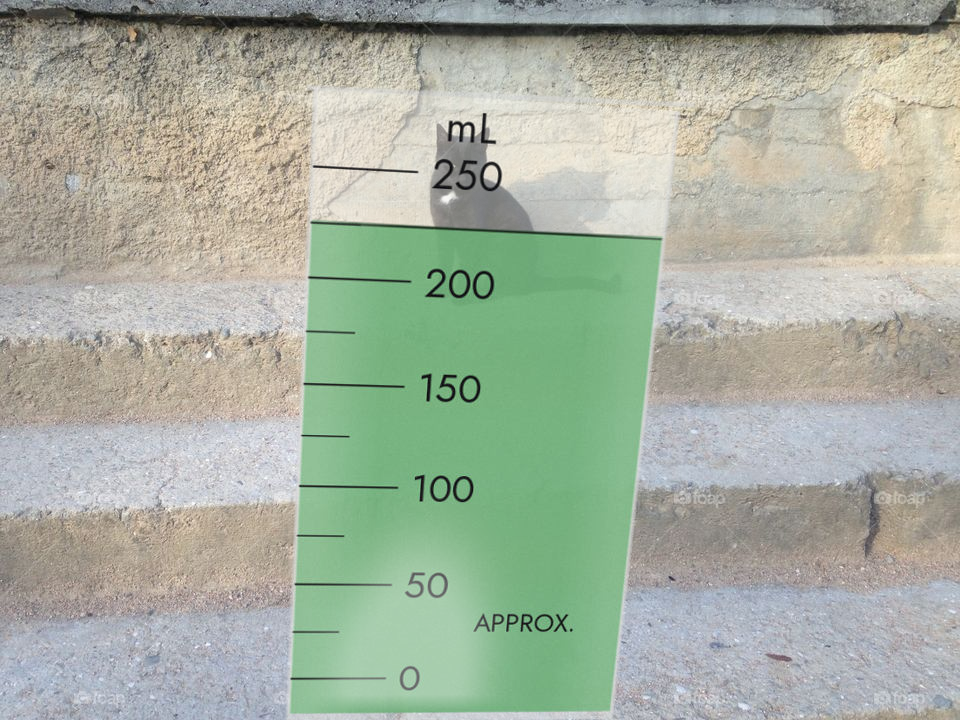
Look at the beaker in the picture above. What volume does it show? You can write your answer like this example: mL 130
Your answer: mL 225
